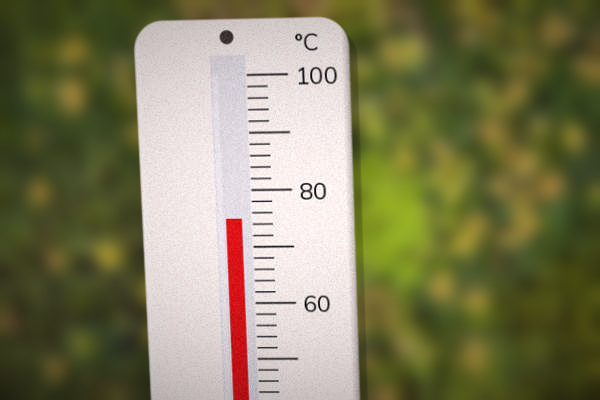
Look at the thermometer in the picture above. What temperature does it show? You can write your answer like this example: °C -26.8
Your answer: °C 75
